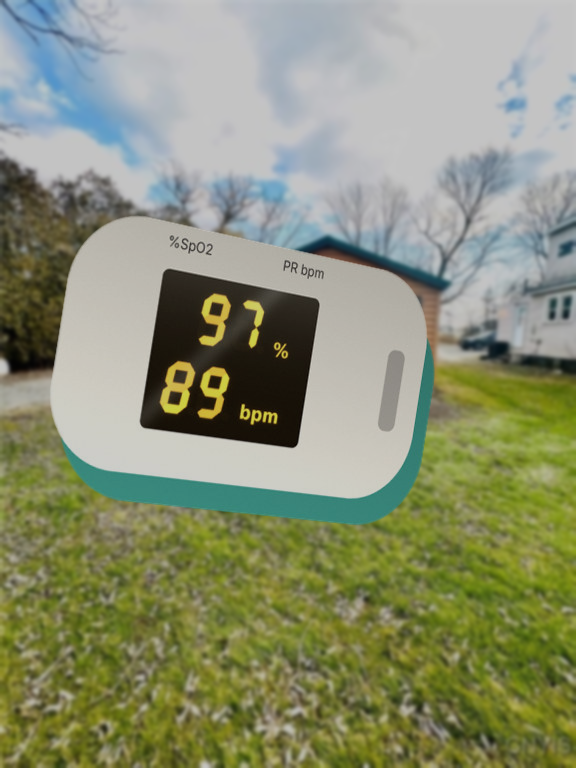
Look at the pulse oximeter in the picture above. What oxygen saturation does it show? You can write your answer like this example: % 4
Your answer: % 97
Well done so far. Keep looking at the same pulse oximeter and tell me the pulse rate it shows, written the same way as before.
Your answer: bpm 89
